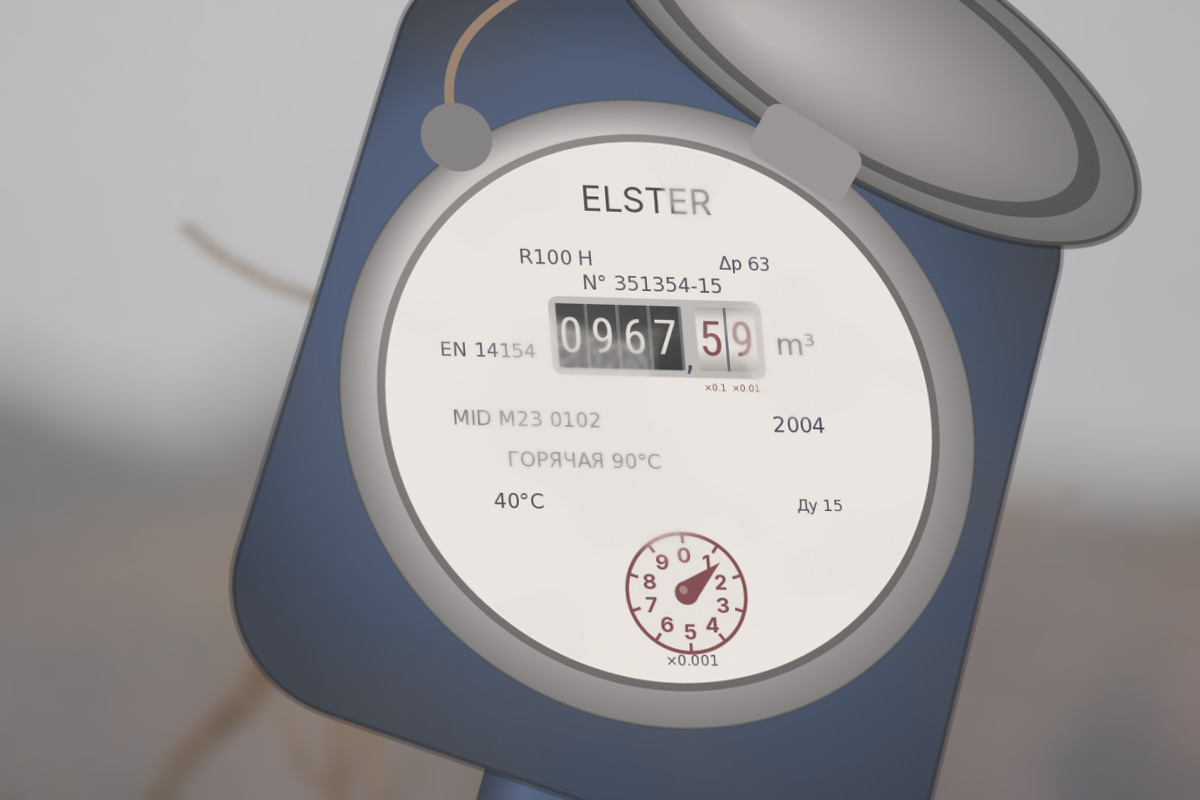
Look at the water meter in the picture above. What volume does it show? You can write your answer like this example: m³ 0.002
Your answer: m³ 967.591
